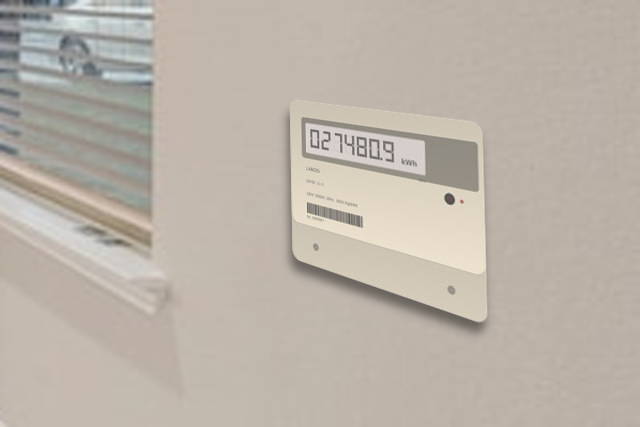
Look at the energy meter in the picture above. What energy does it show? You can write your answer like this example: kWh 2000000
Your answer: kWh 27480.9
